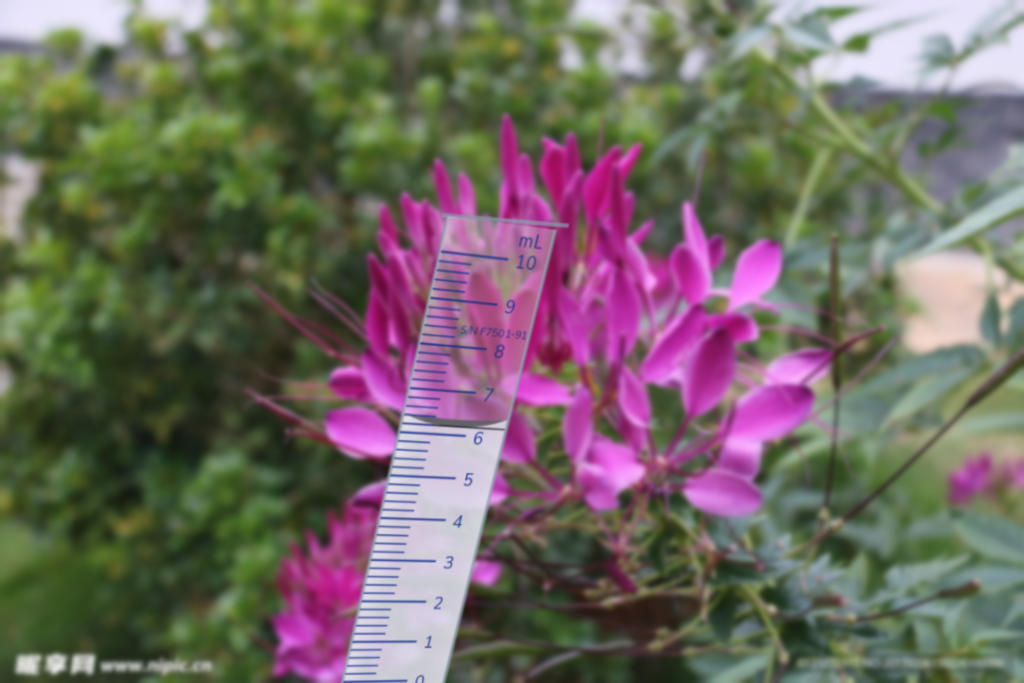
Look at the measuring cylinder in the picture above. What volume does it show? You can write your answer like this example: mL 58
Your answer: mL 6.2
